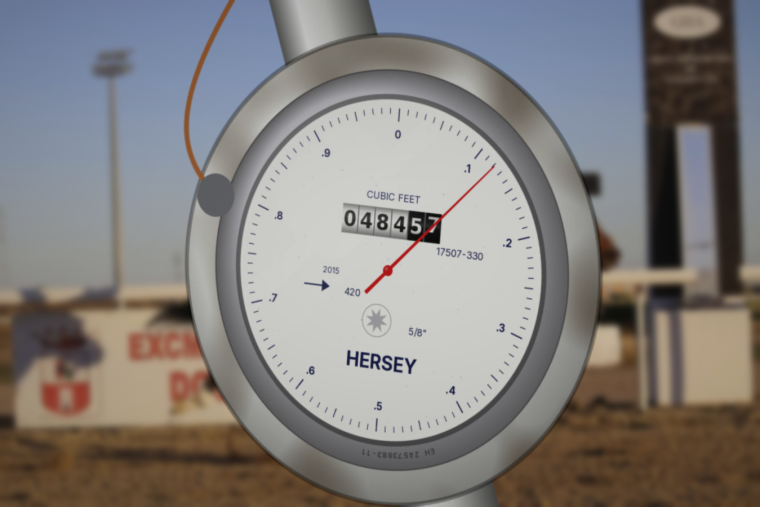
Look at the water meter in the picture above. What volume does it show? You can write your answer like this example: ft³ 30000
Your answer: ft³ 48457.12
